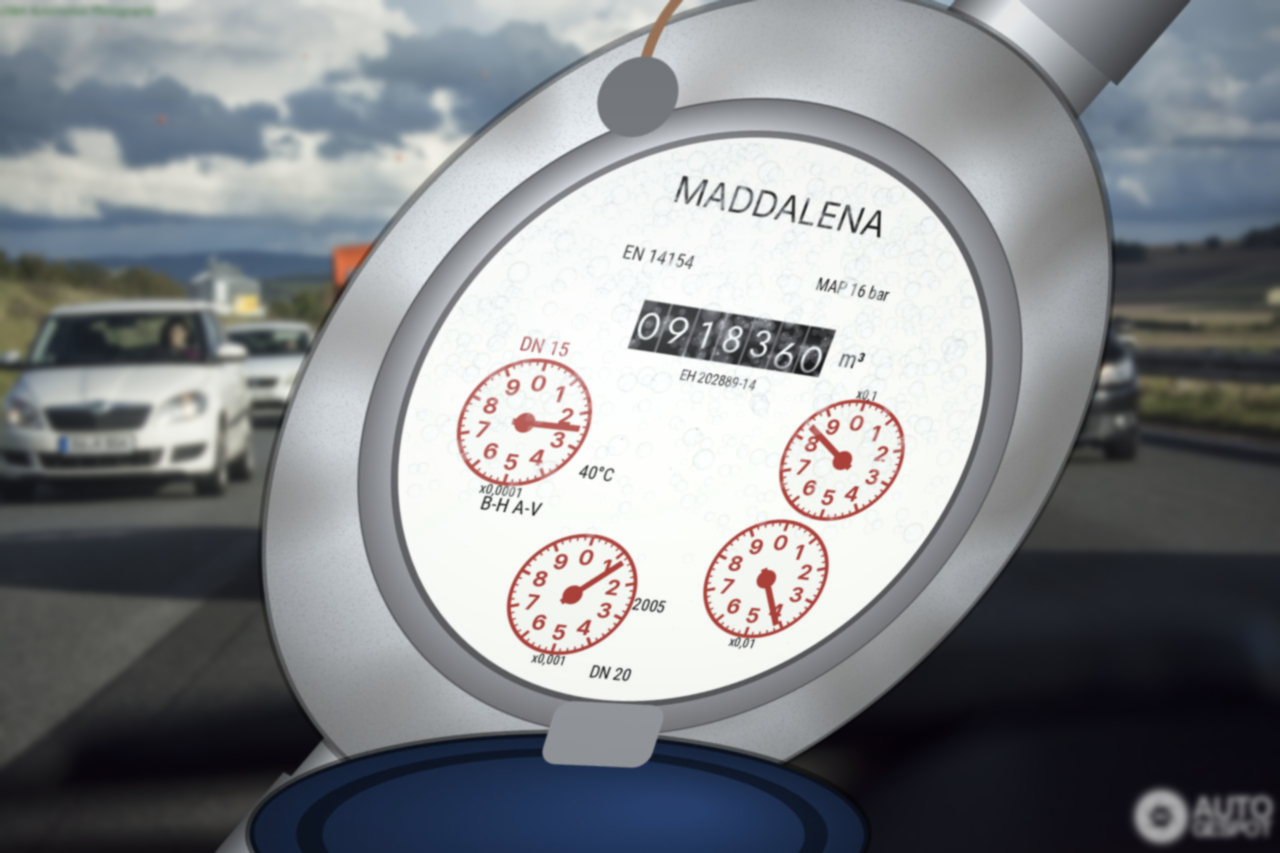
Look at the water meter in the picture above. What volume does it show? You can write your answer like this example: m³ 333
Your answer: m³ 918359.8412
